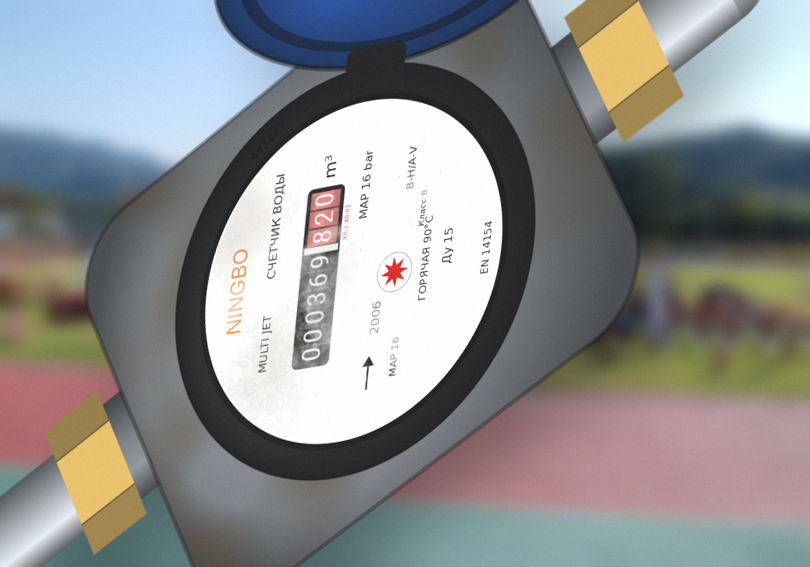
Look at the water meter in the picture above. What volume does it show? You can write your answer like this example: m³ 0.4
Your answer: m³ 369.820
